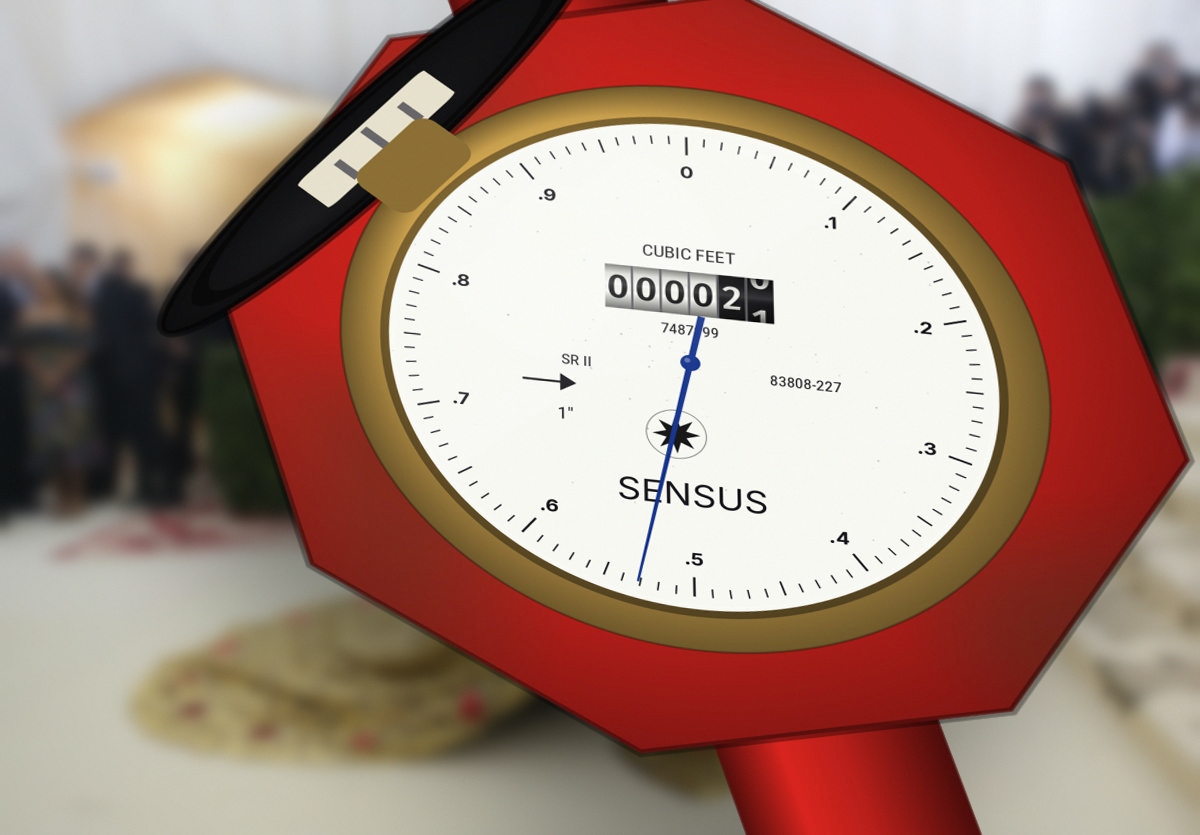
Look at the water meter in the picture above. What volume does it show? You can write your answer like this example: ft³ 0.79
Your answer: ft³ 20.53
